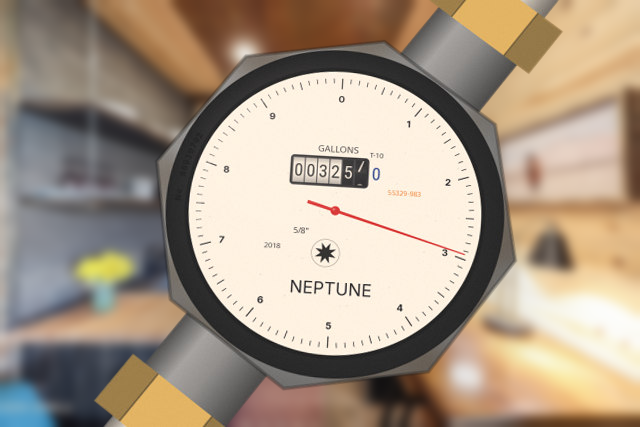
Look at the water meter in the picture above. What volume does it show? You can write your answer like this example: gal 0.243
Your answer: gal 32572.9
